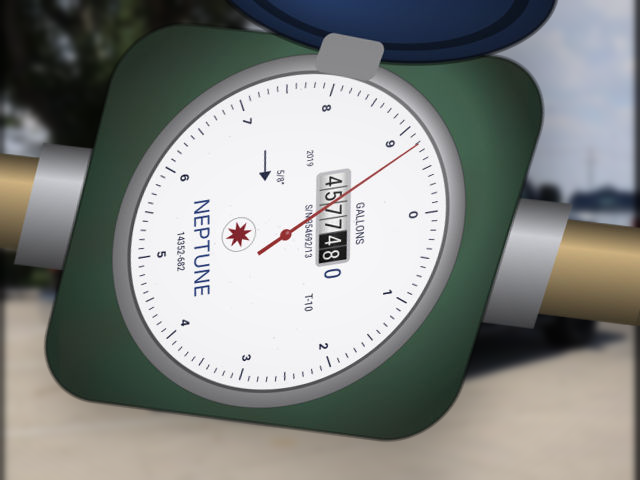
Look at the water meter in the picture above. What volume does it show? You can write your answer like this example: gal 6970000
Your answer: gal 4577479.2
